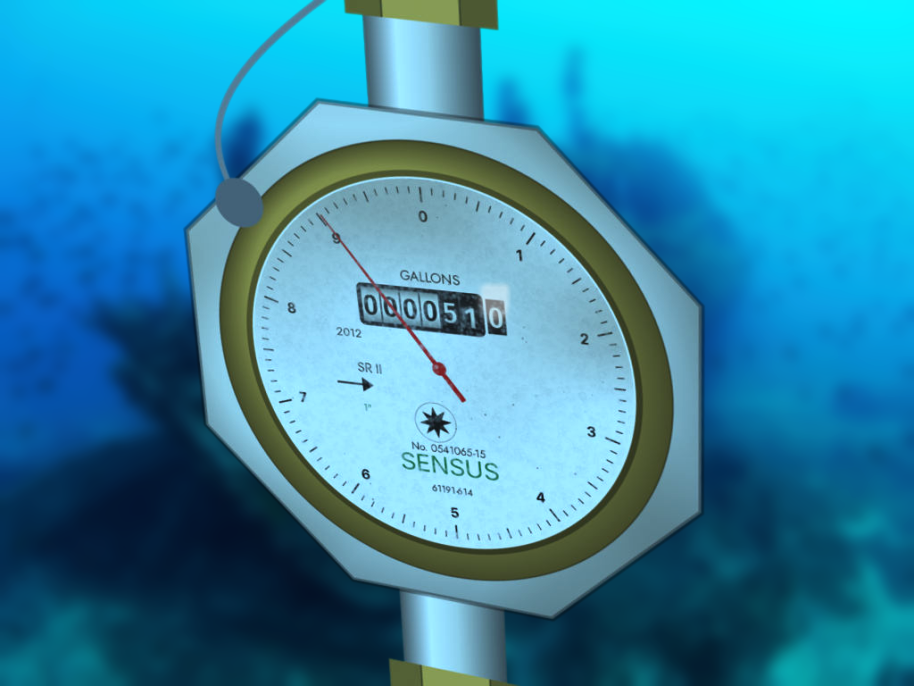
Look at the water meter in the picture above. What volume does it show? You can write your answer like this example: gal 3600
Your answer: gal 509.0
